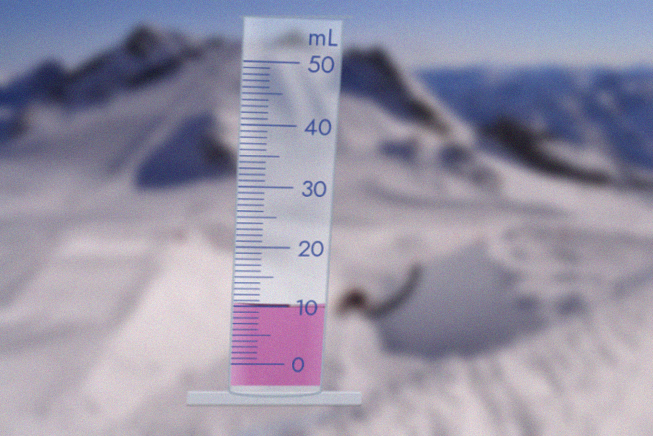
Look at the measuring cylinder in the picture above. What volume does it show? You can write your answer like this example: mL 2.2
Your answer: mL 10
